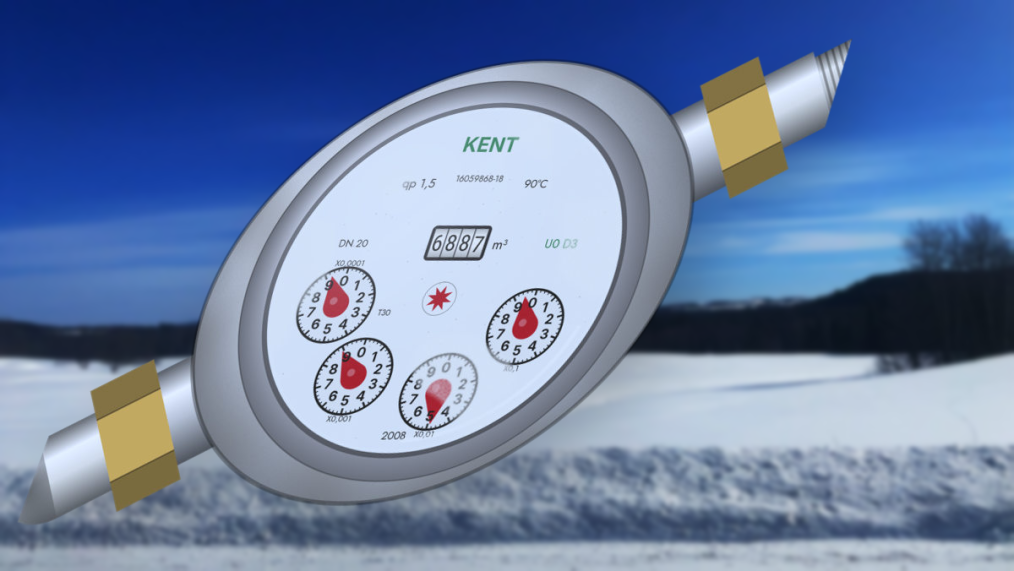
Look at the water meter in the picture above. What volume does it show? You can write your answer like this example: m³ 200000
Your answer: m³ 6886.9489
